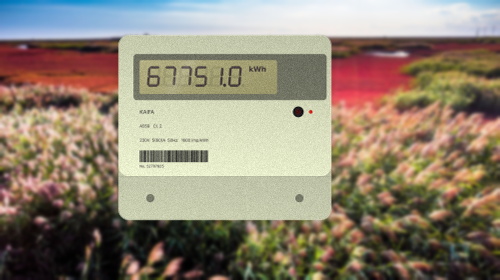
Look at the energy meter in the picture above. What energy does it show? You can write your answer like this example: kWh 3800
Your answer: kWh 67751.0
